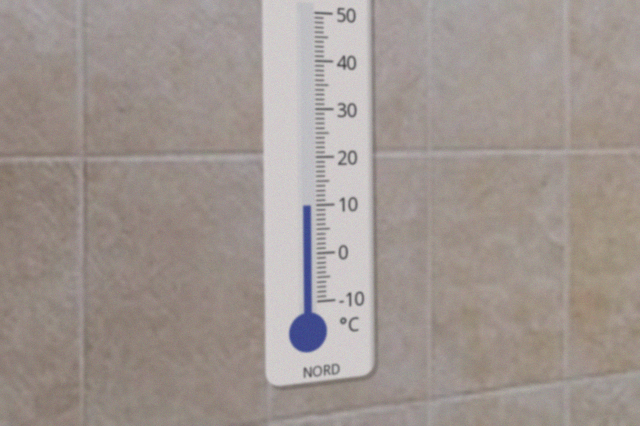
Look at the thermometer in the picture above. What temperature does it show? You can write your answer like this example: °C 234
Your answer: °C 10
